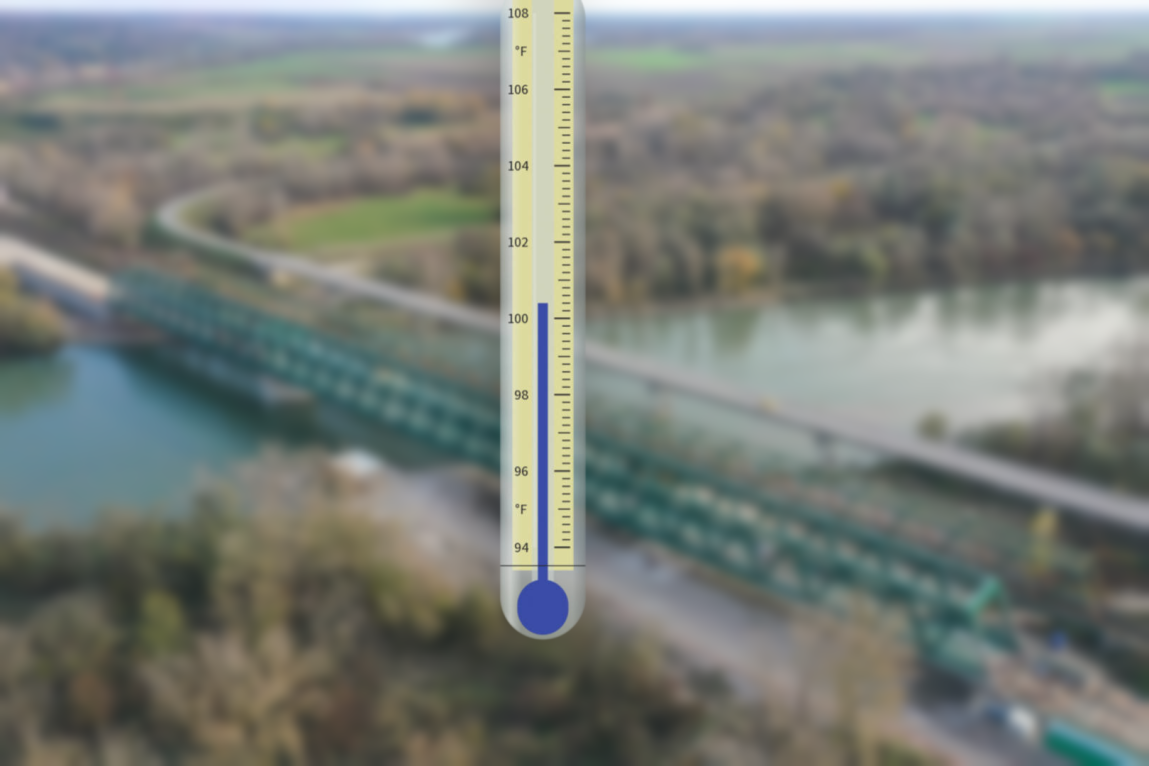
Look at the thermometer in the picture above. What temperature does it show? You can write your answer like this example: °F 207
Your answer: °F 100.4
